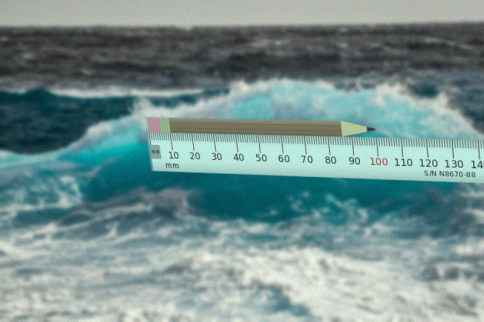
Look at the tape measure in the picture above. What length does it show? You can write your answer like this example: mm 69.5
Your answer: mm 100
